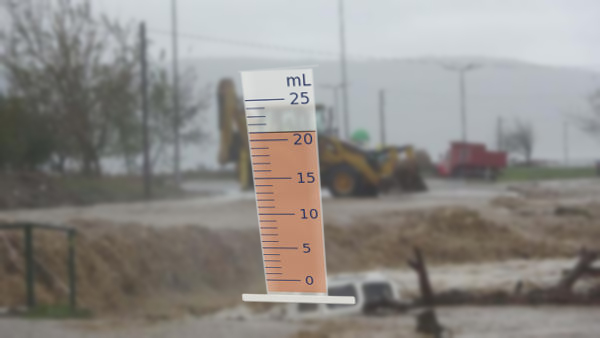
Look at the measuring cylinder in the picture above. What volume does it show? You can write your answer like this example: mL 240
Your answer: mL 21
